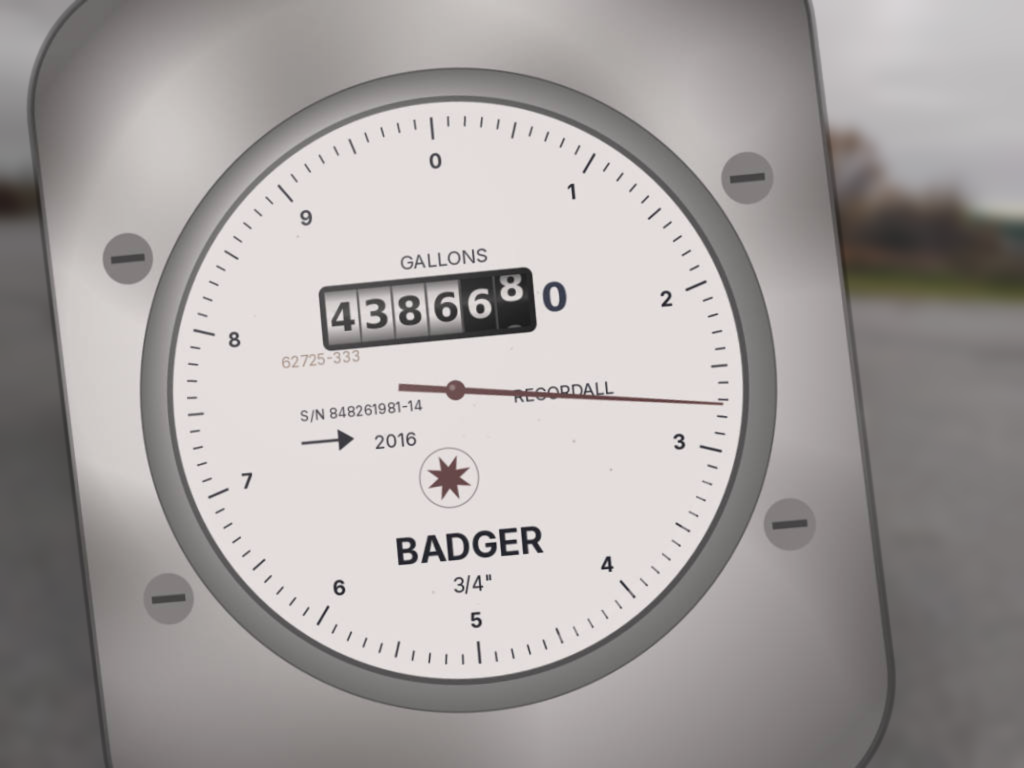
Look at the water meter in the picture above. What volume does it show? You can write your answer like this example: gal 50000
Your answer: gal 4386682.7
